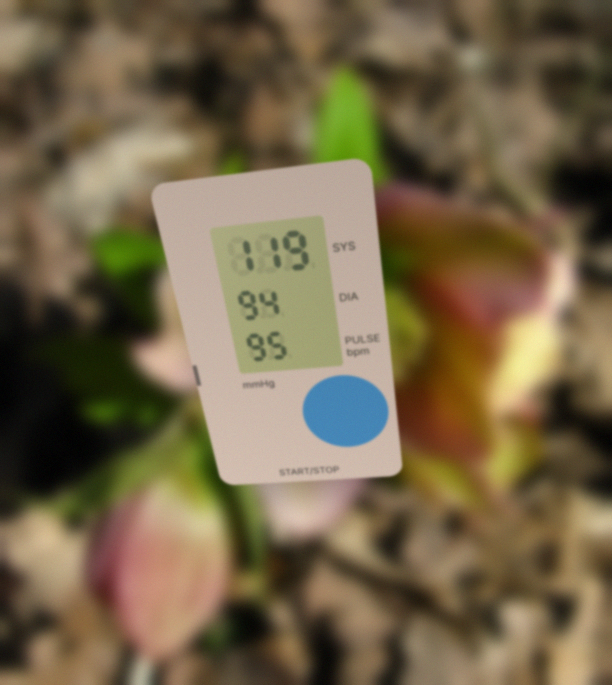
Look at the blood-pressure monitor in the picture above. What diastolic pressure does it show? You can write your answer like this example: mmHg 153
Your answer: mmHg 94
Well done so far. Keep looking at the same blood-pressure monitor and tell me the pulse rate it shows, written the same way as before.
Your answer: bpm 95
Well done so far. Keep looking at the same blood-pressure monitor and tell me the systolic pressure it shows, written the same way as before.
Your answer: mmHg 119
